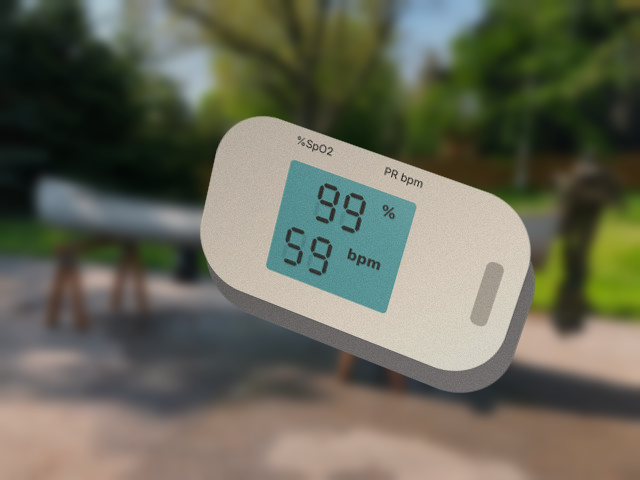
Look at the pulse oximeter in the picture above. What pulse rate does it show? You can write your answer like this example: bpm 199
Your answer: bpm 59
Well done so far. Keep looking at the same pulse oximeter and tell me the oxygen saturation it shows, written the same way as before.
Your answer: % 99
